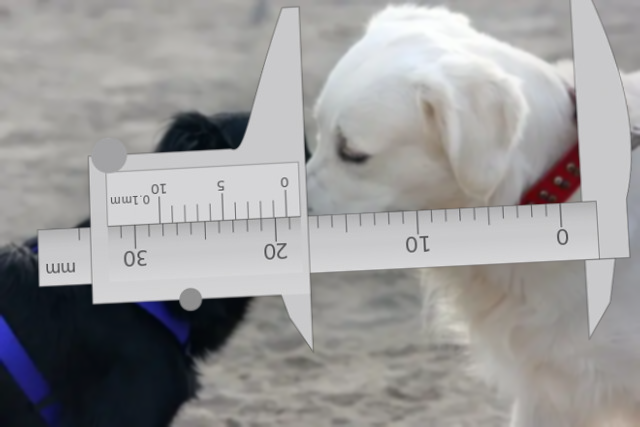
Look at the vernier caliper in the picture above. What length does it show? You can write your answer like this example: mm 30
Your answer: mm 19.2
